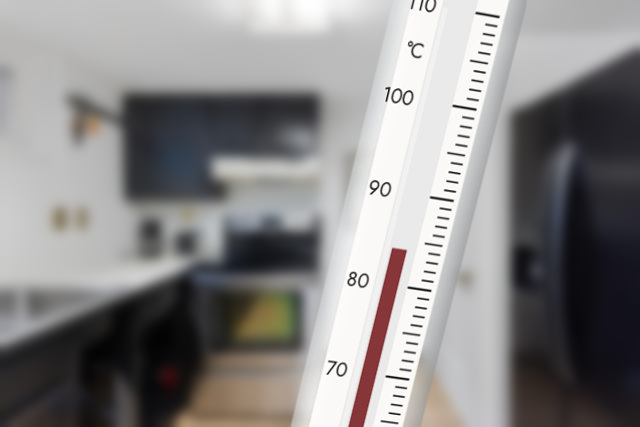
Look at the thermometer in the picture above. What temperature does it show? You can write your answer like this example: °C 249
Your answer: °C 84
